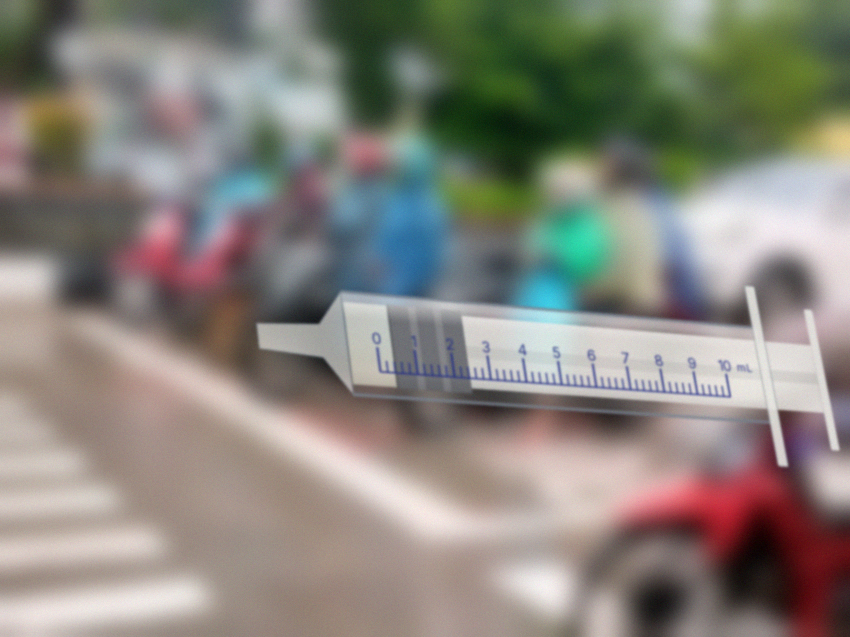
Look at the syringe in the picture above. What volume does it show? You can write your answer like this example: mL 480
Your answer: mL 0.4
